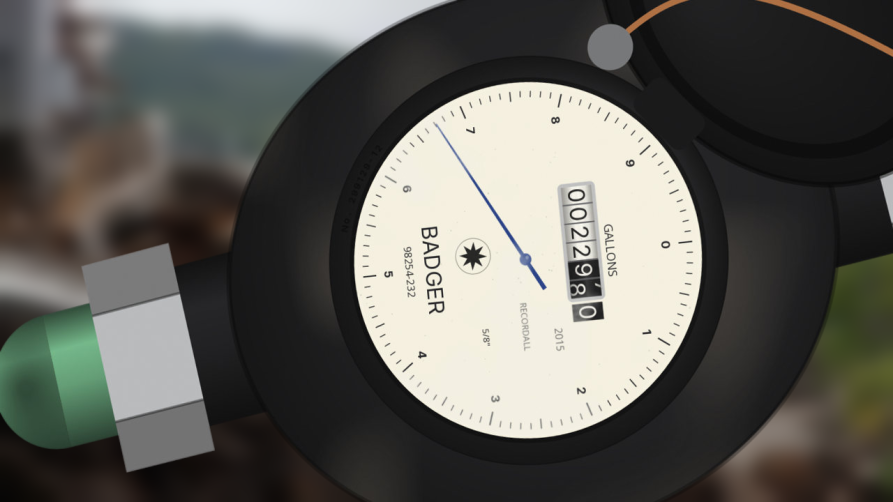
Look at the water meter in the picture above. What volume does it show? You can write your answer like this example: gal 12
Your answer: gal 22976.7
